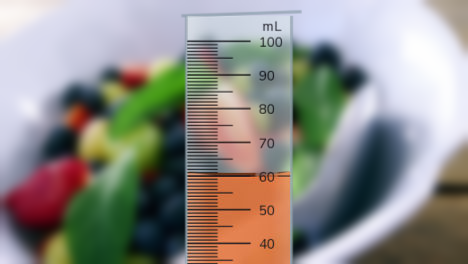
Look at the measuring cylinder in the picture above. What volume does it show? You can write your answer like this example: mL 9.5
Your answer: mL 60
